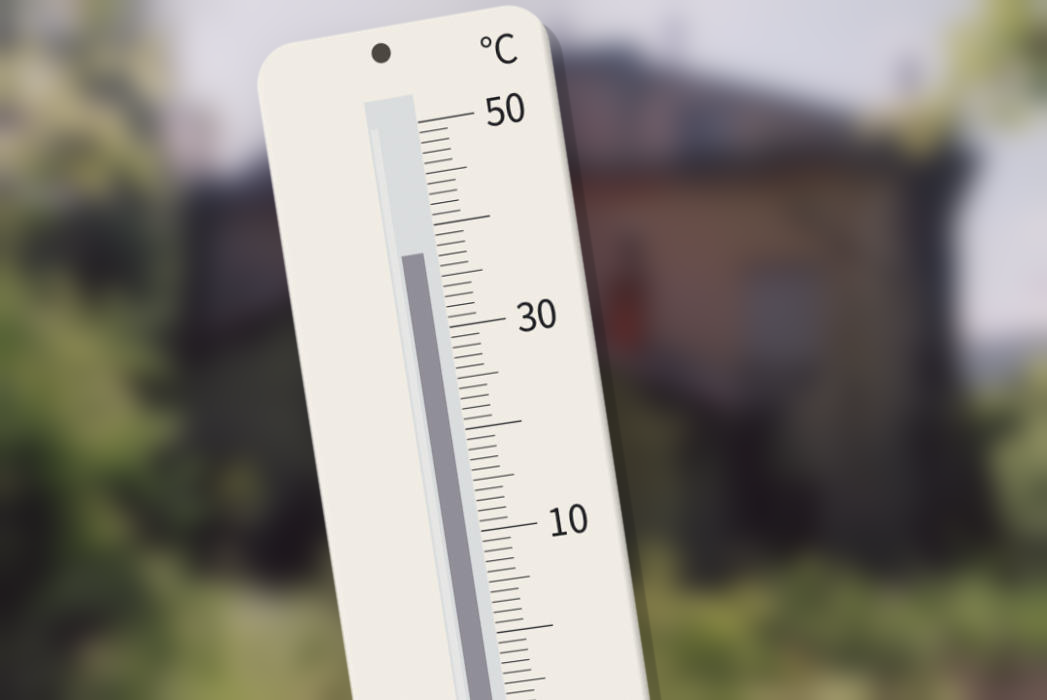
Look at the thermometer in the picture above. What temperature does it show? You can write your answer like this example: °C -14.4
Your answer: °C 37.5
